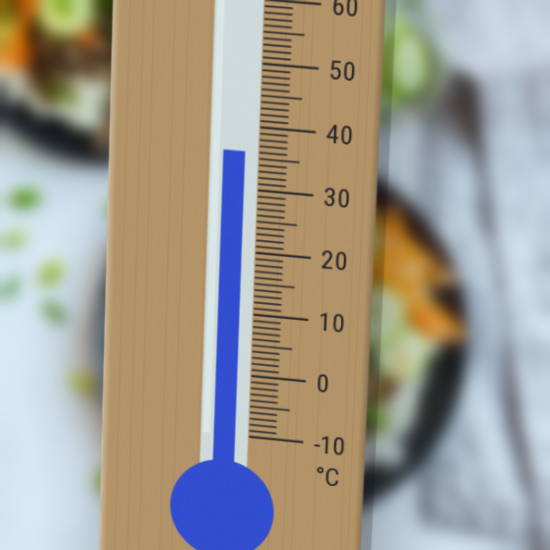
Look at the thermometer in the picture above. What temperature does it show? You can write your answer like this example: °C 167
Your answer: °C 36
